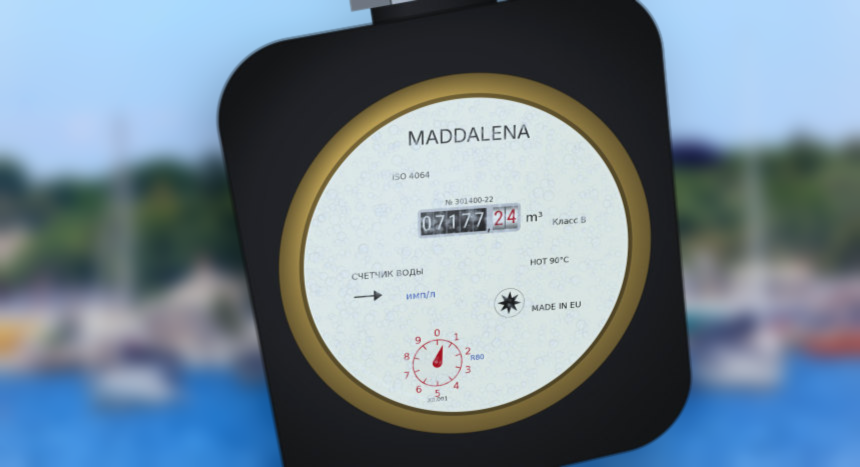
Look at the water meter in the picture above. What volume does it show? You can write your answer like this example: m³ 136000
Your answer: m³ 7177.240
